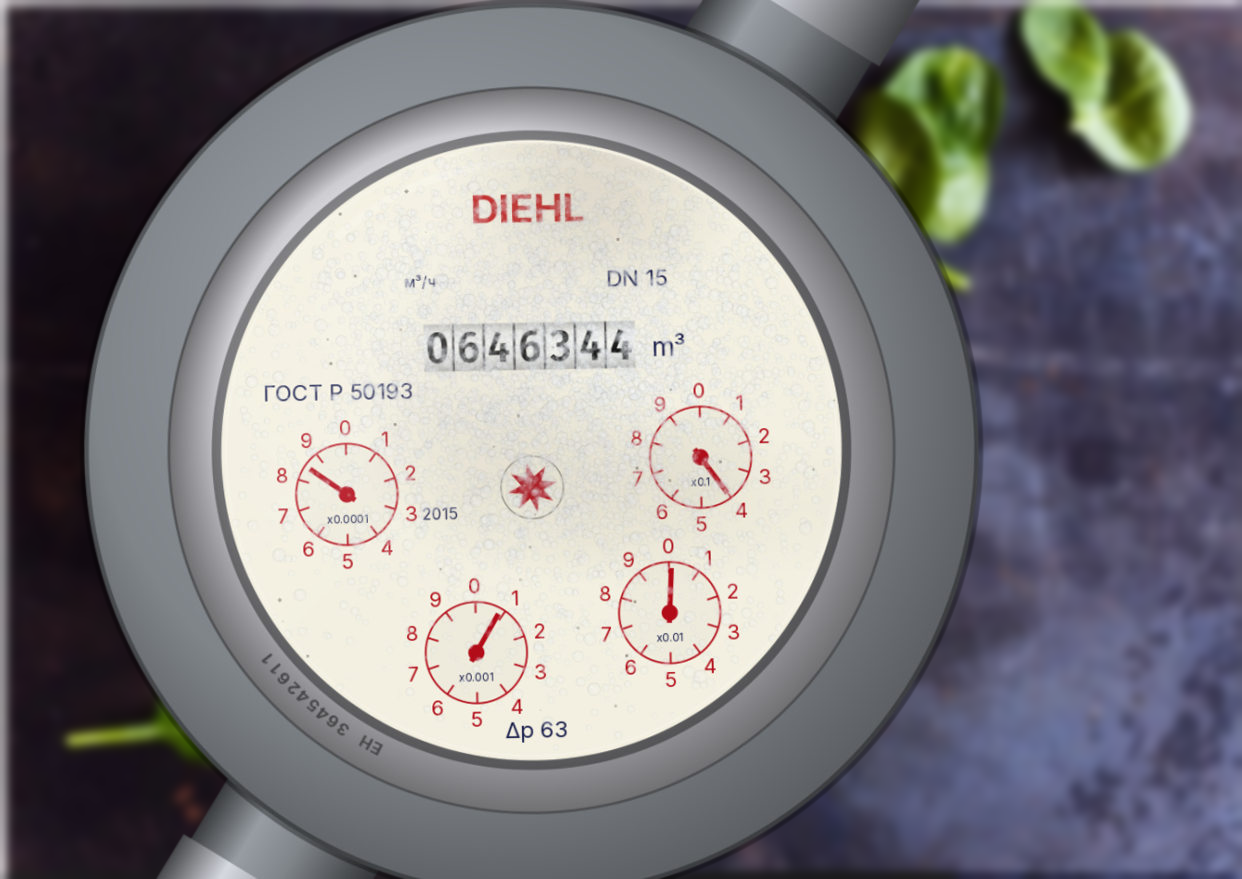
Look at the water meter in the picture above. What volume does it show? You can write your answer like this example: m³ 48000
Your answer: m³ 646344.4008
